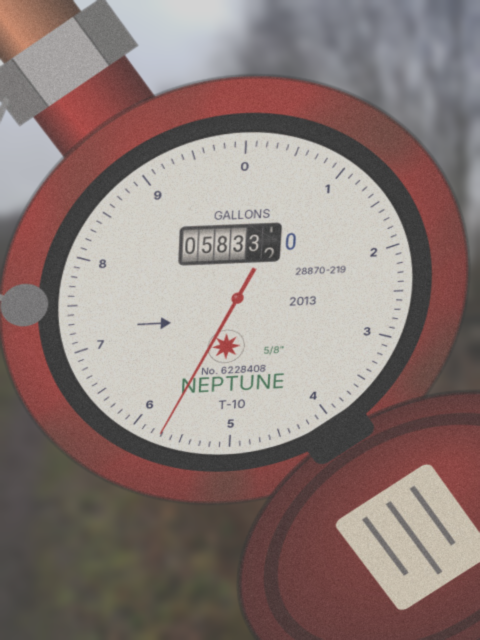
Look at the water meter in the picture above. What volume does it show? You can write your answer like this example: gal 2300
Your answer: gal 583315.7
